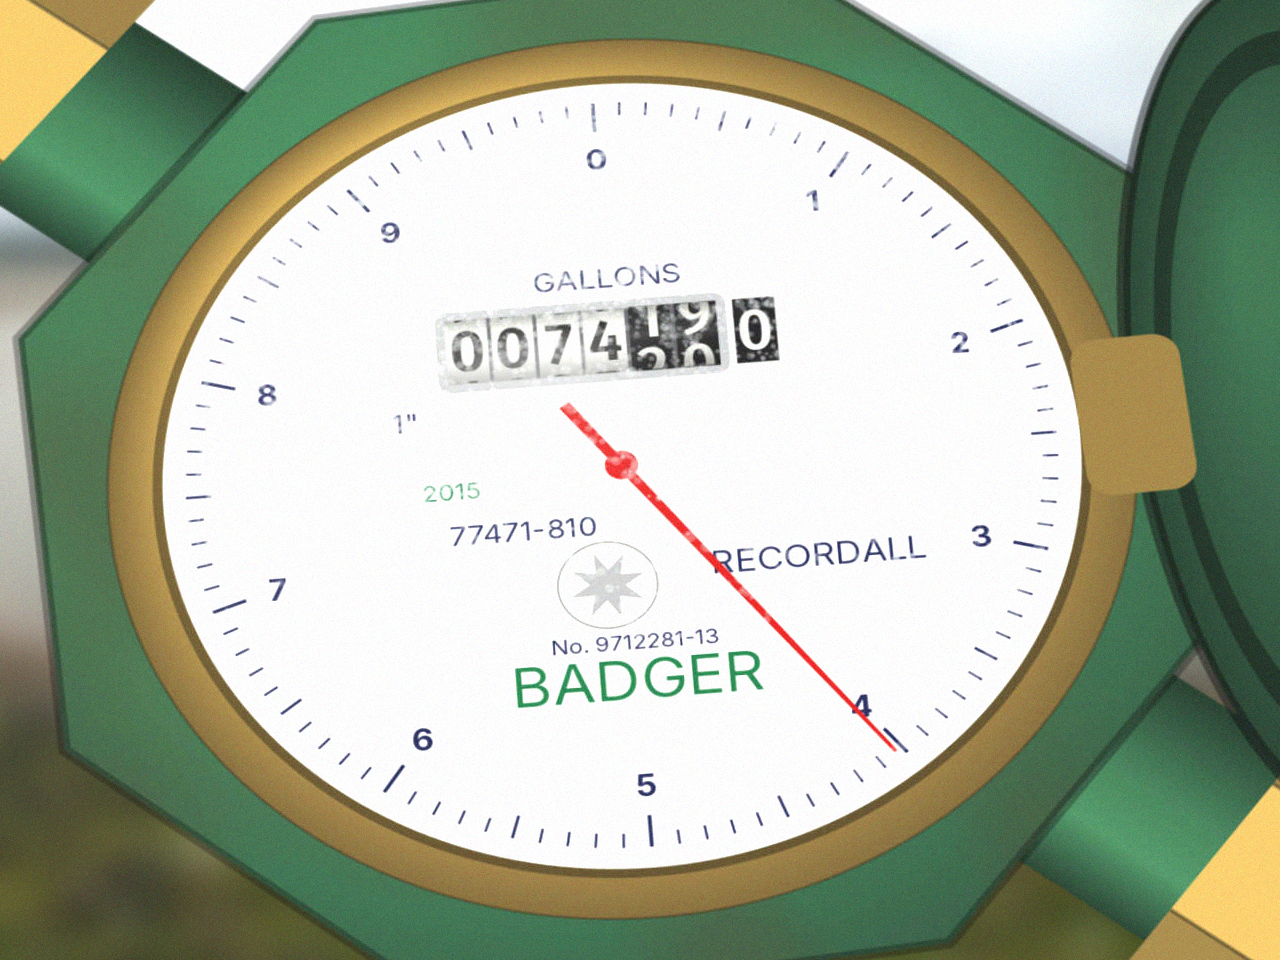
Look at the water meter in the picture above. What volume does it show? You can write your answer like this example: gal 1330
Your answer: gal 74194.0
